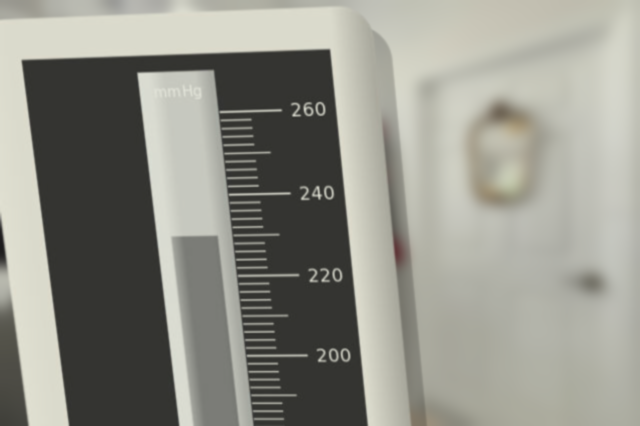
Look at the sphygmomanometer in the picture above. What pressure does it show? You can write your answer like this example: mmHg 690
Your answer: mmHg 230
